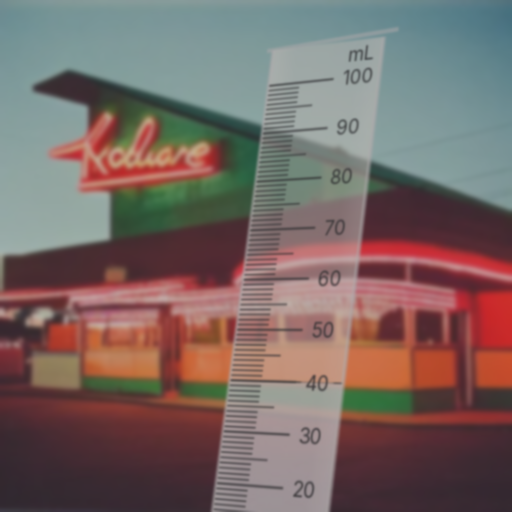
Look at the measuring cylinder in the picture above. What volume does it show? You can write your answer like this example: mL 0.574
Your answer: mL 40
